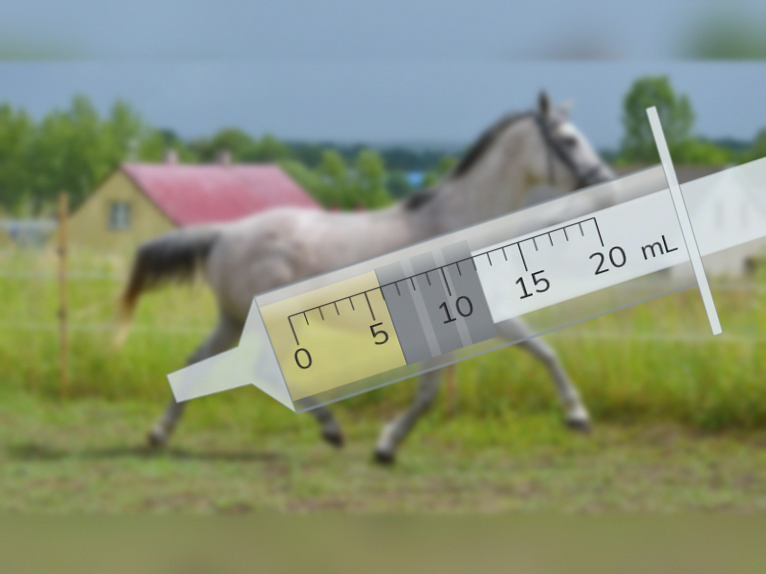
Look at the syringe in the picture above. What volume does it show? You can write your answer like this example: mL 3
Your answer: mL 6
